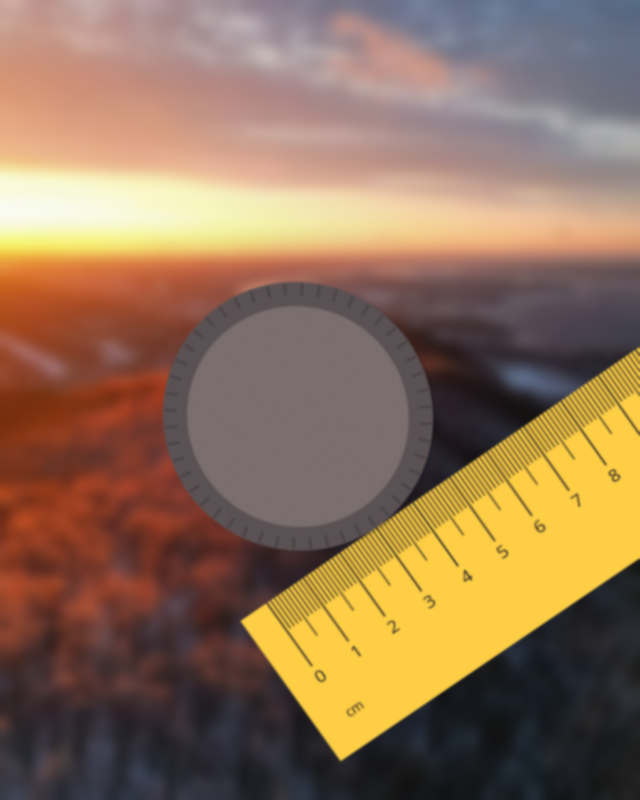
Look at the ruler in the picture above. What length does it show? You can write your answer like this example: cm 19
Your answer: cm 6
